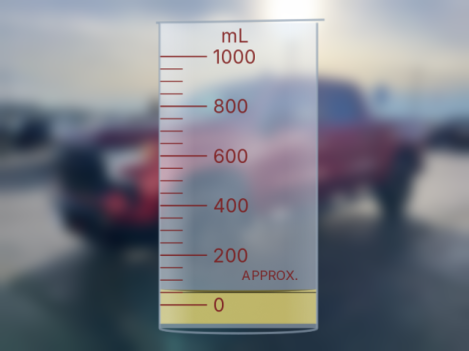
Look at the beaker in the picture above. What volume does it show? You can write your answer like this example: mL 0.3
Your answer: mL 50
